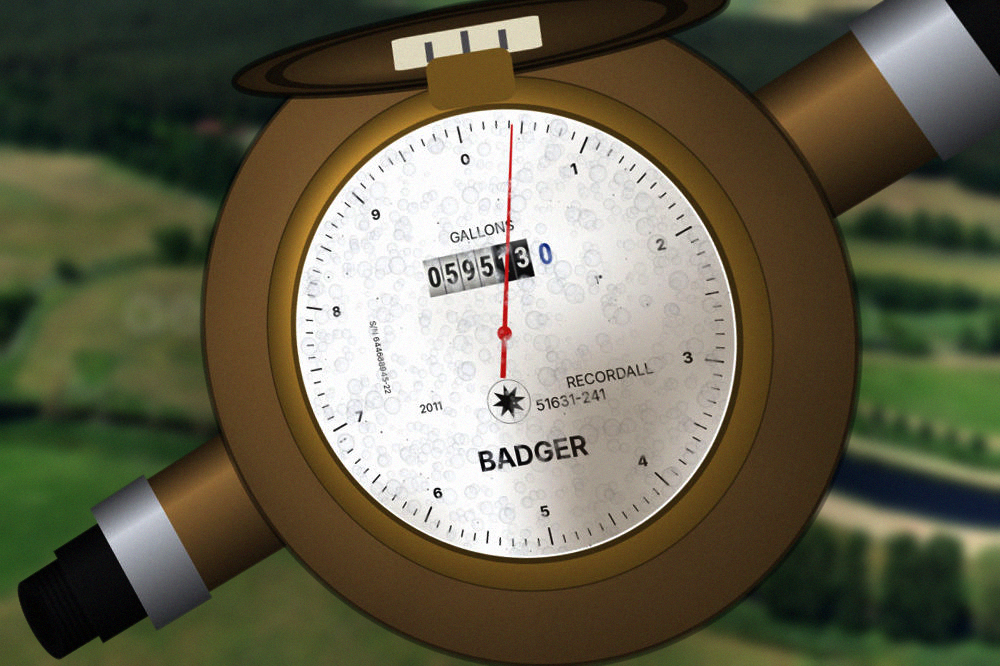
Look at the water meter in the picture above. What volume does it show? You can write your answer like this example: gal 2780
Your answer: gal 595130.4
